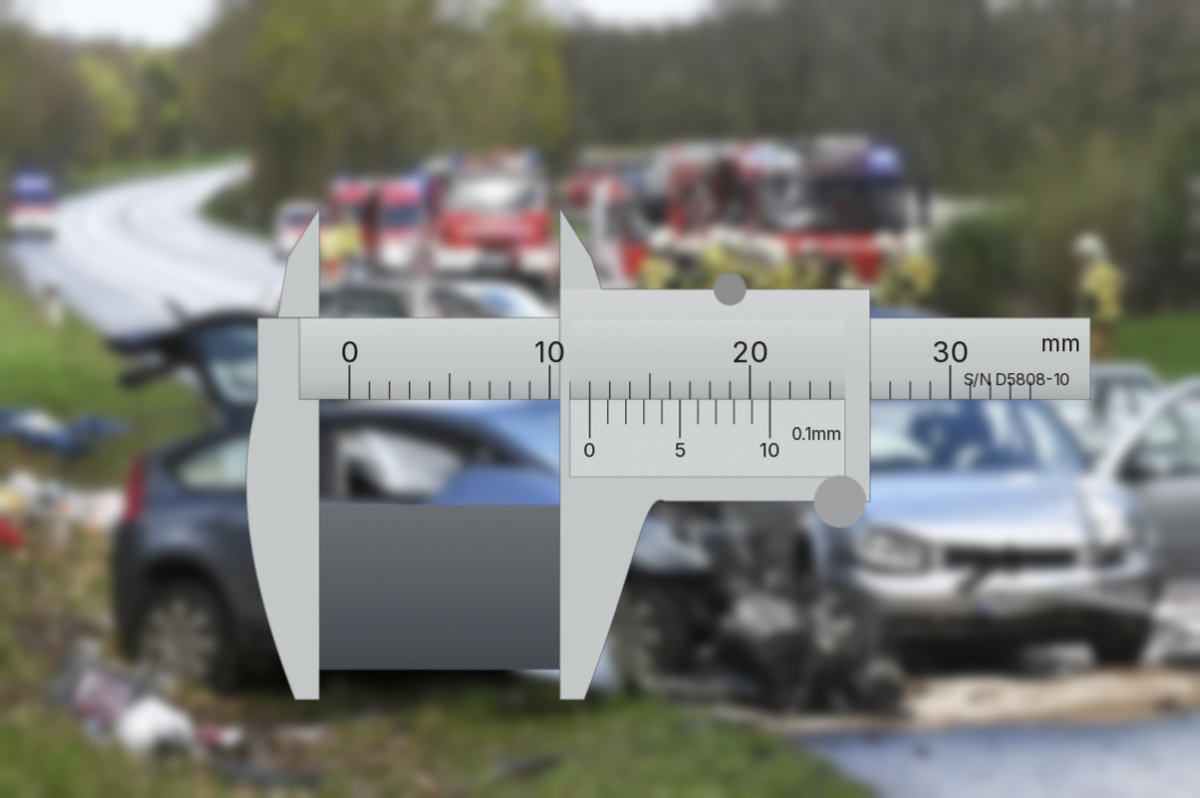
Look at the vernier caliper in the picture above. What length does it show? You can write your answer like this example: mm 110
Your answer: mm 12.0
